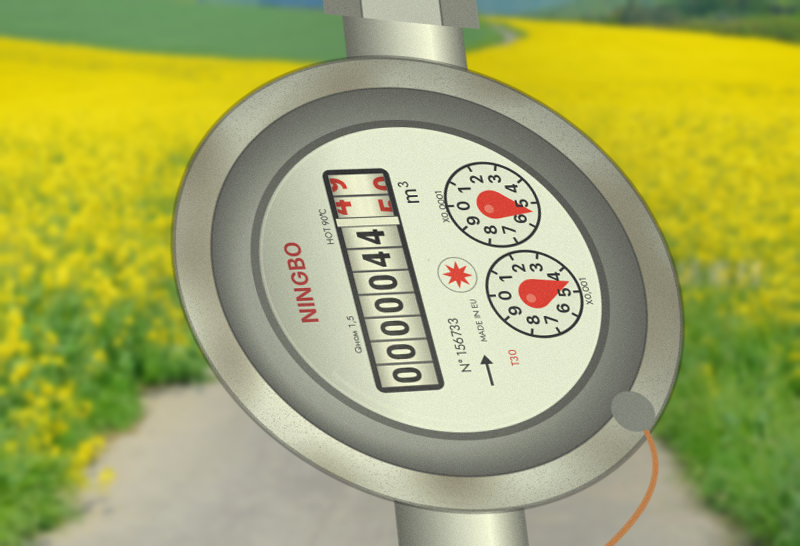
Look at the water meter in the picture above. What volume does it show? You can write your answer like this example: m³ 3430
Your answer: m³ 44.4945
